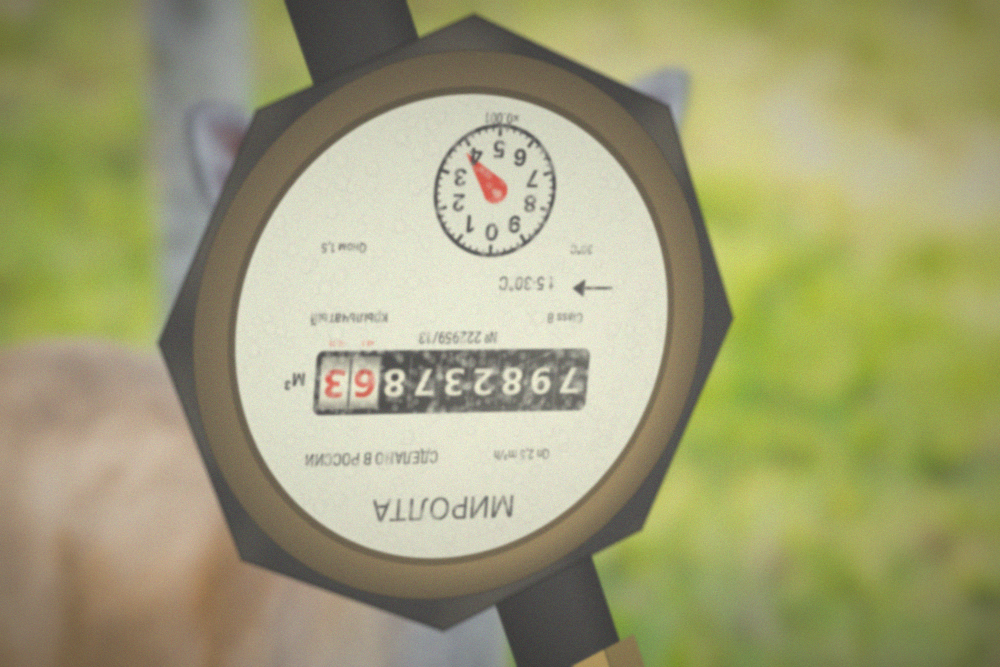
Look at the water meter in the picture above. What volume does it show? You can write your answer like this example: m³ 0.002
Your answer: m³ 7982378.633
